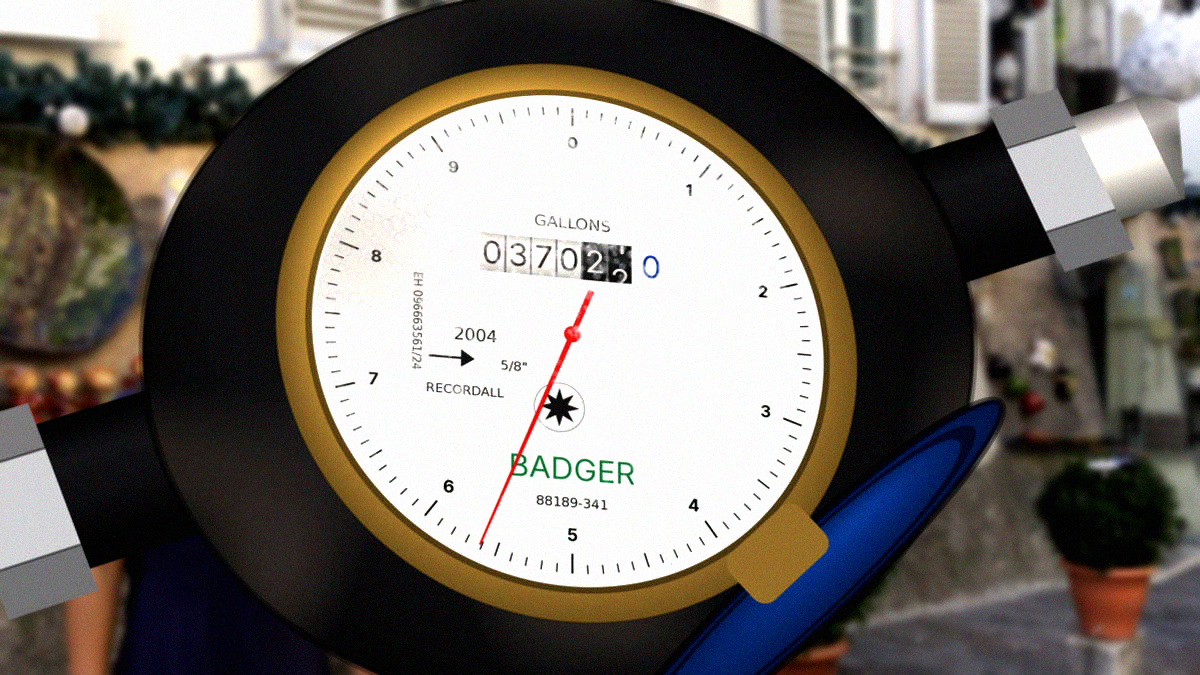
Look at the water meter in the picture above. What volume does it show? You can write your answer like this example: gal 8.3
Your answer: gal 370215.6
